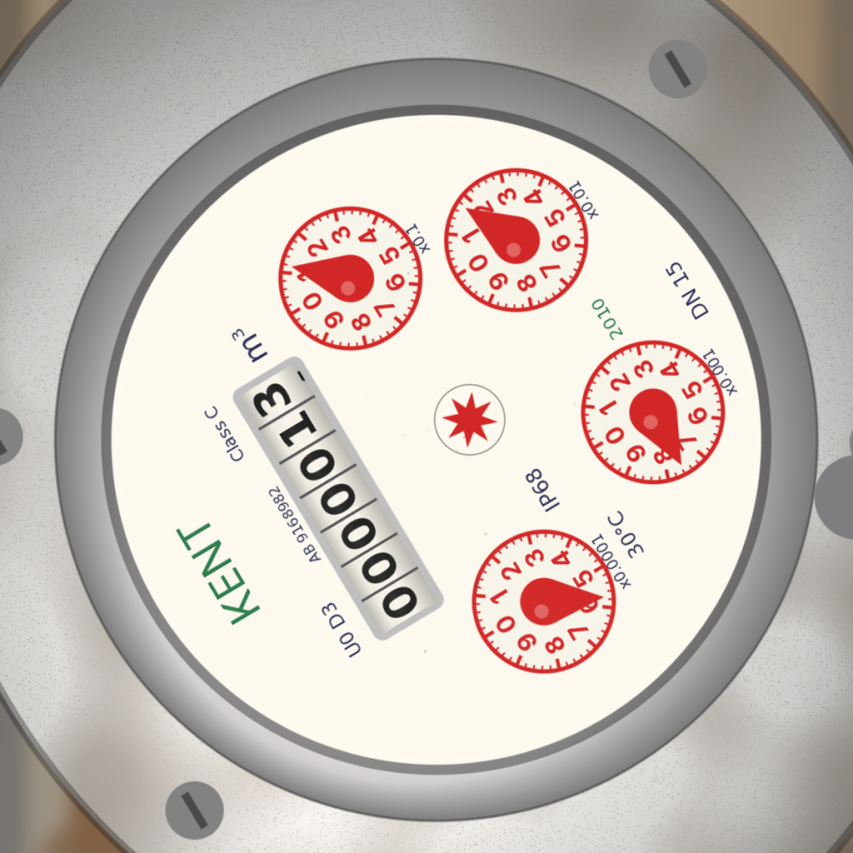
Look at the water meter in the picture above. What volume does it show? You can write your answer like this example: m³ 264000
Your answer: m³ 13.1175
